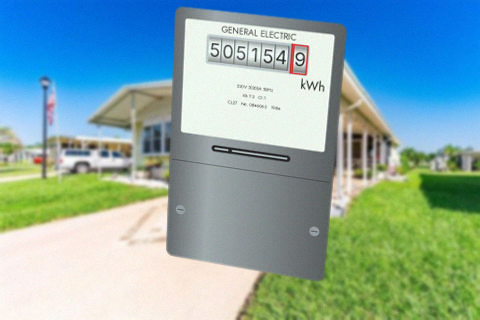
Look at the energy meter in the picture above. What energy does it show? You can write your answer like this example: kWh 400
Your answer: kWh 505154.9
